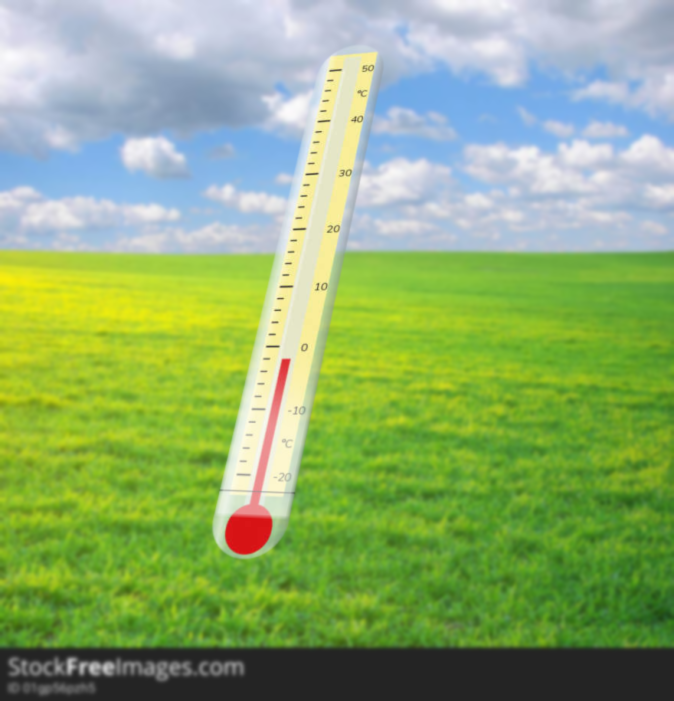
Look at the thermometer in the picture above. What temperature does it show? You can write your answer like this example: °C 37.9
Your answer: °C -2
